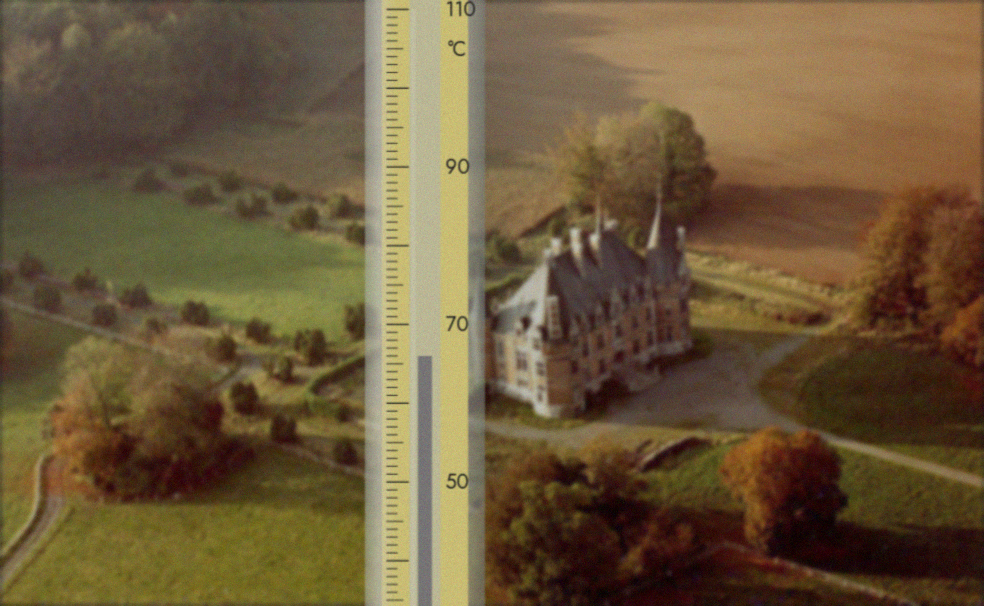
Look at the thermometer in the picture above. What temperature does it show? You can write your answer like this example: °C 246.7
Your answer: °C 66
